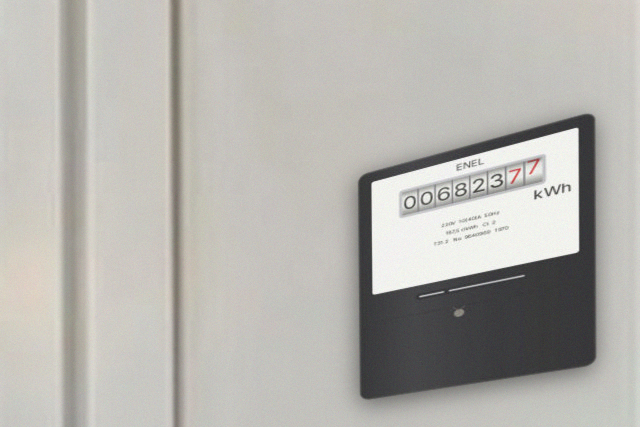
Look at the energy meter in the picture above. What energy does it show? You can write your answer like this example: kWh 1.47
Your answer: kWh 6823.77
